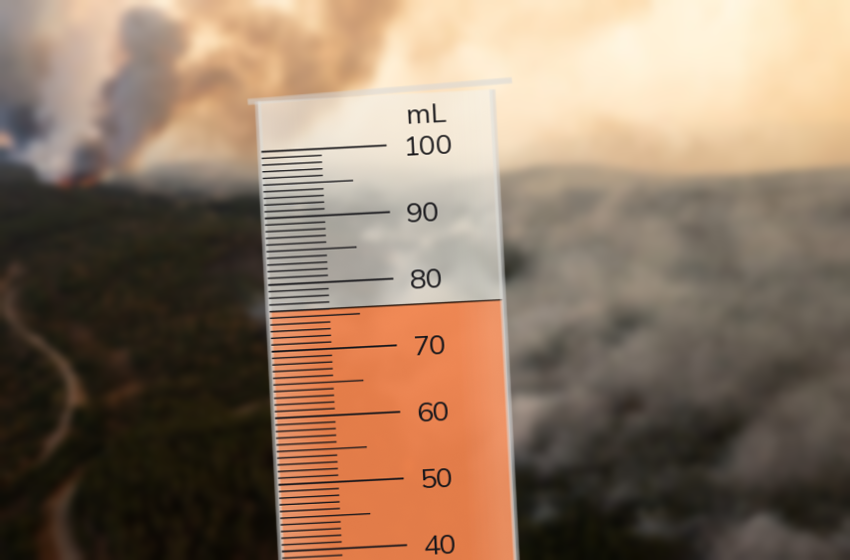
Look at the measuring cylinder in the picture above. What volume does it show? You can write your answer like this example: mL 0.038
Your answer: mL 76
